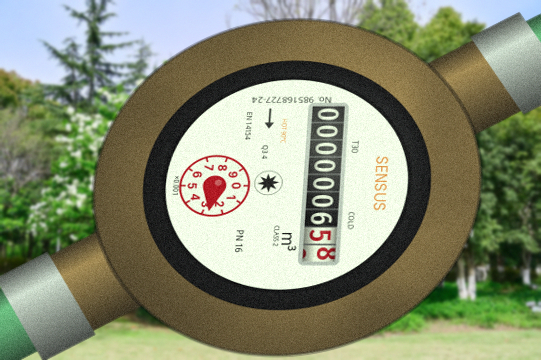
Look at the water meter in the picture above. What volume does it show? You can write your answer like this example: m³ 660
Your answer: m³ 6.582
